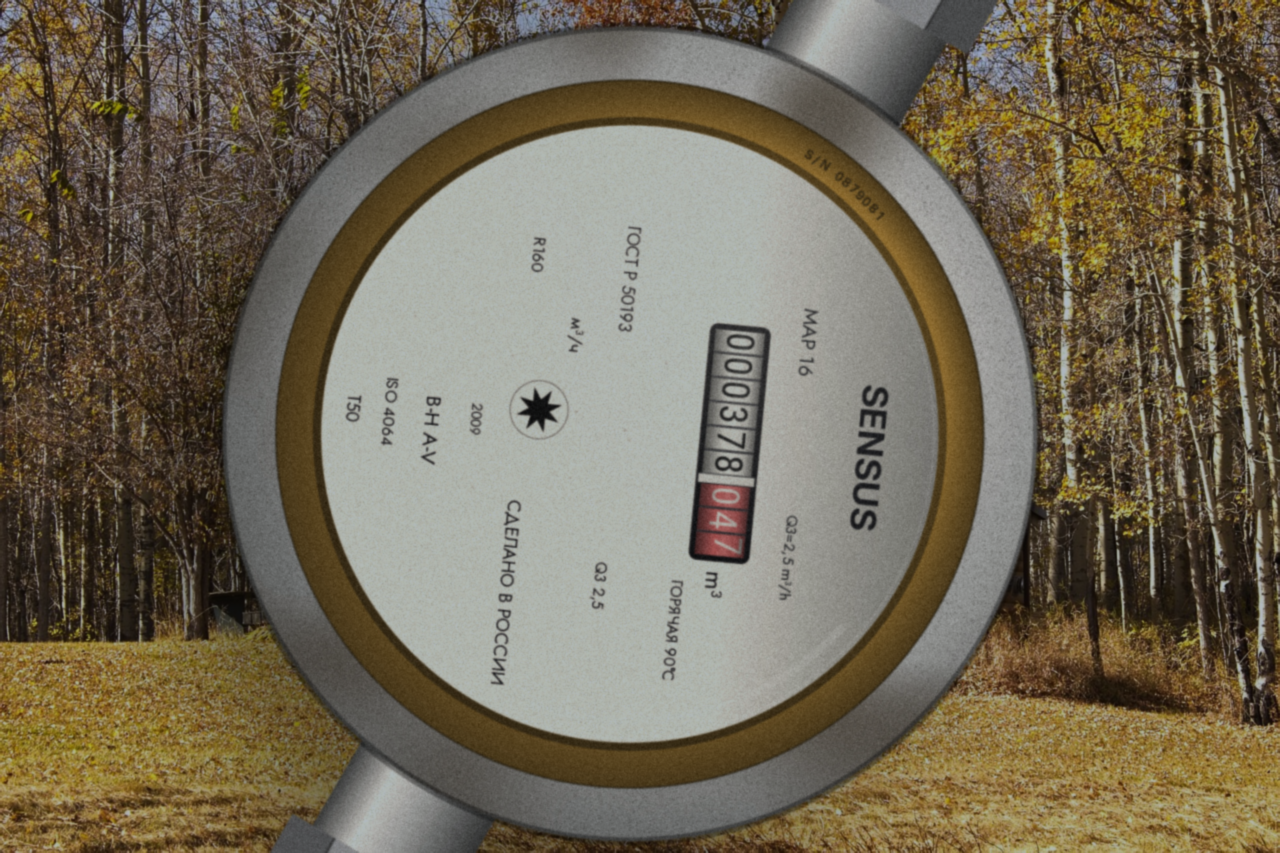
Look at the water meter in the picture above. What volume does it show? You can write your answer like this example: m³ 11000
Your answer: m³ 378.047
